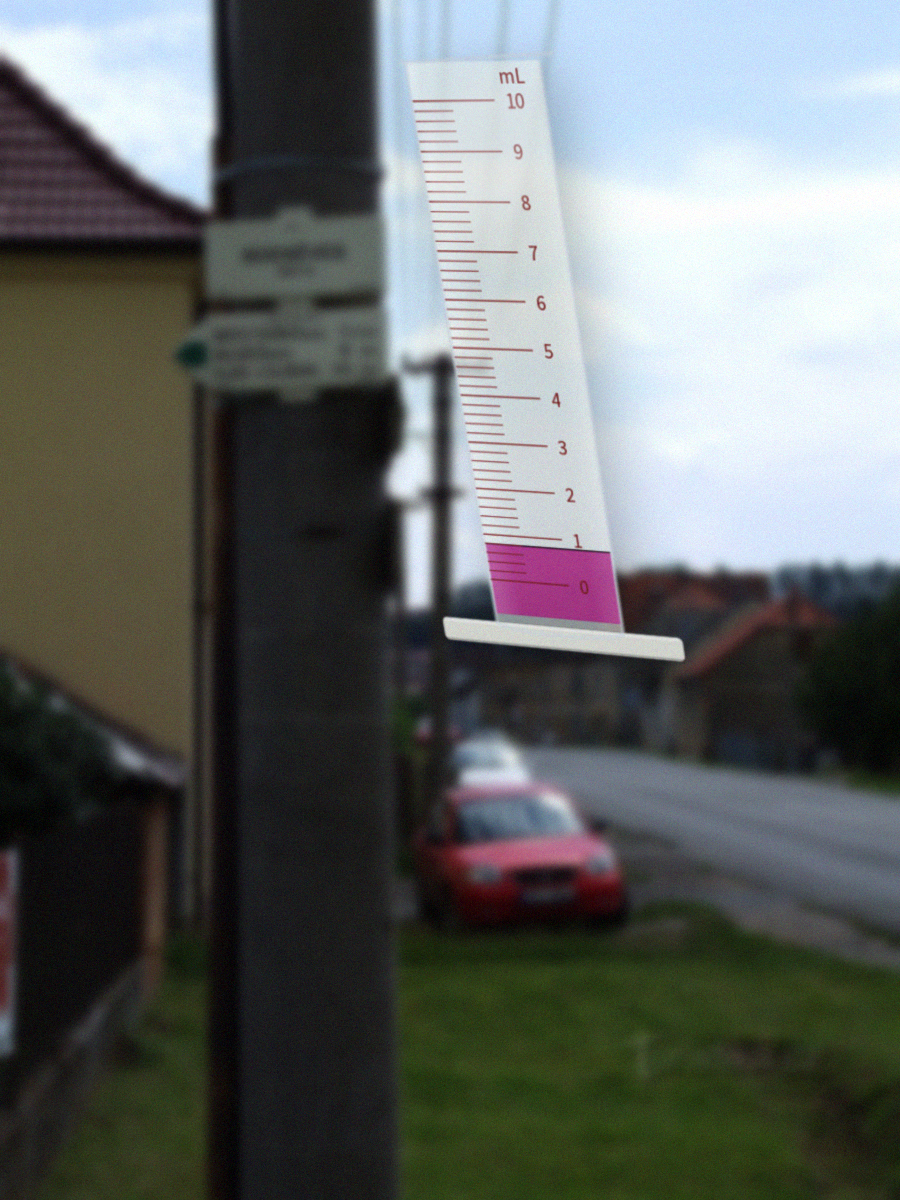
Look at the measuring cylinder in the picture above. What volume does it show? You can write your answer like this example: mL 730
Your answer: mL 0.8
